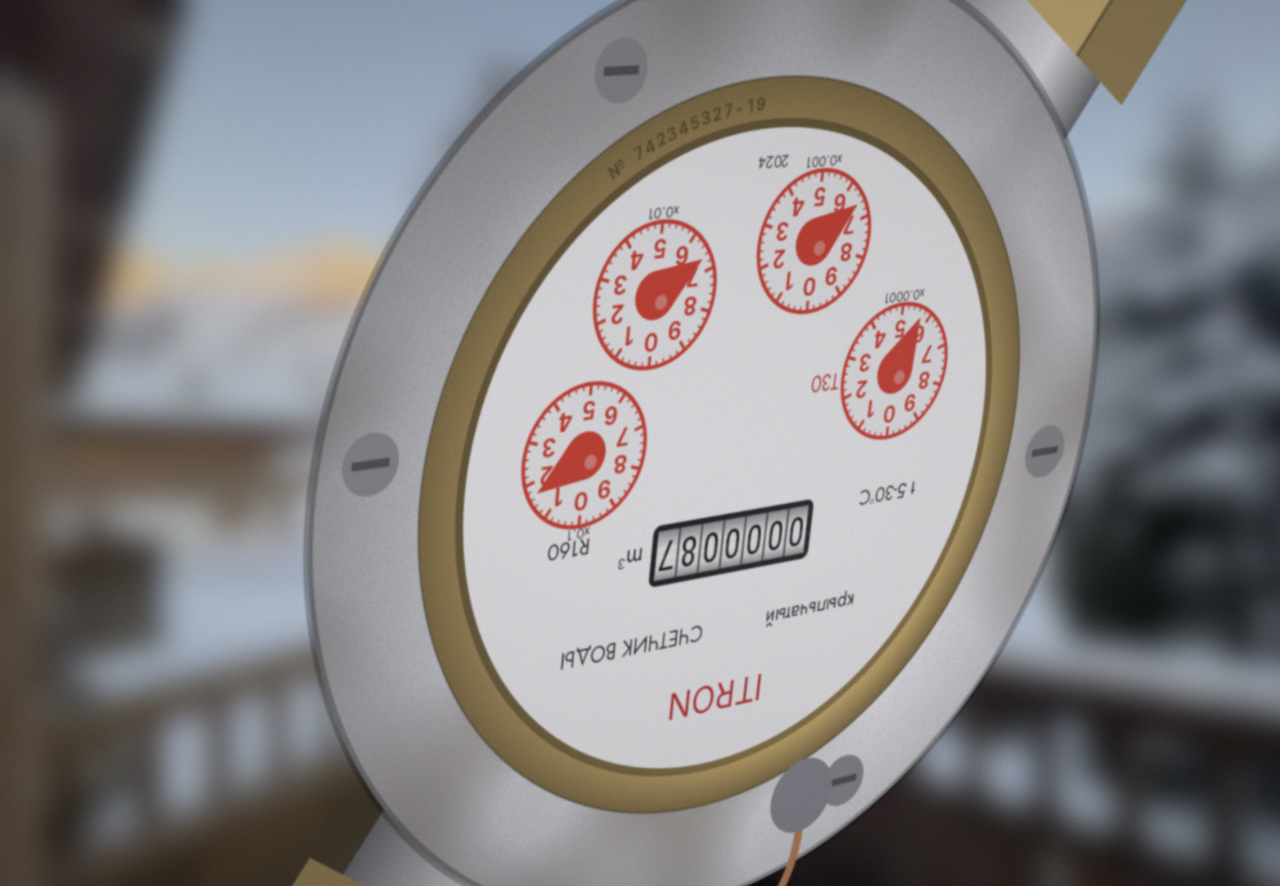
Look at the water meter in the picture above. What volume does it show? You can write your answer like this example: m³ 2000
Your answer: m³ 87.1665
